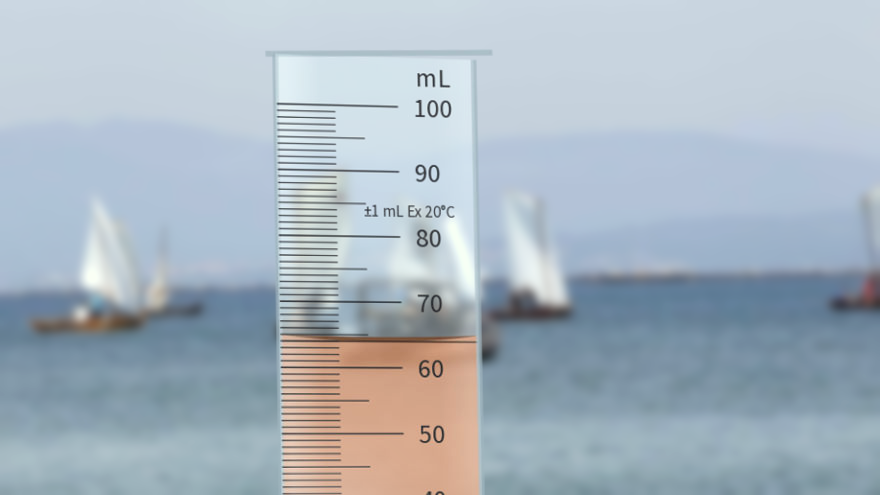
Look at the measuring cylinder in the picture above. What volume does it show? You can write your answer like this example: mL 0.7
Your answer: mL 64
